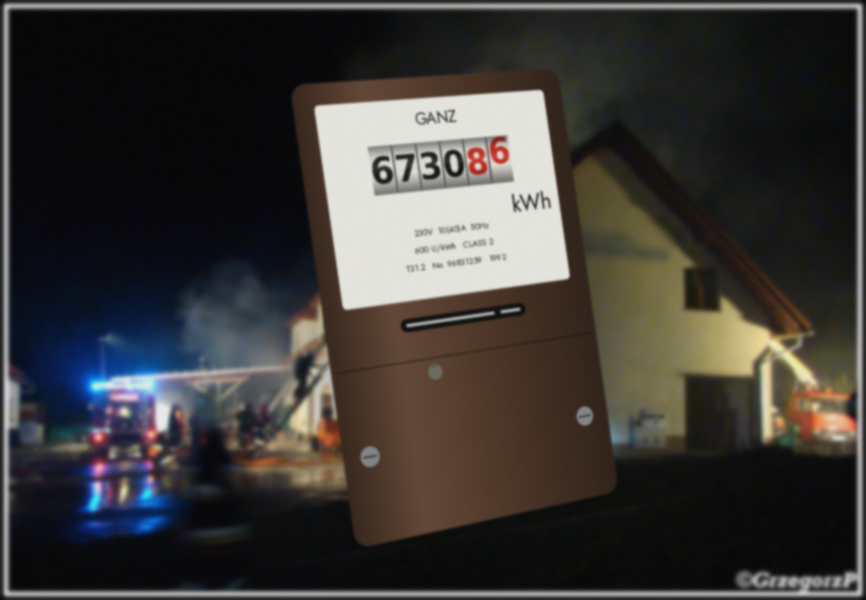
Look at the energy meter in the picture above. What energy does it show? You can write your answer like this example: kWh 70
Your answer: kWh 6730.86
